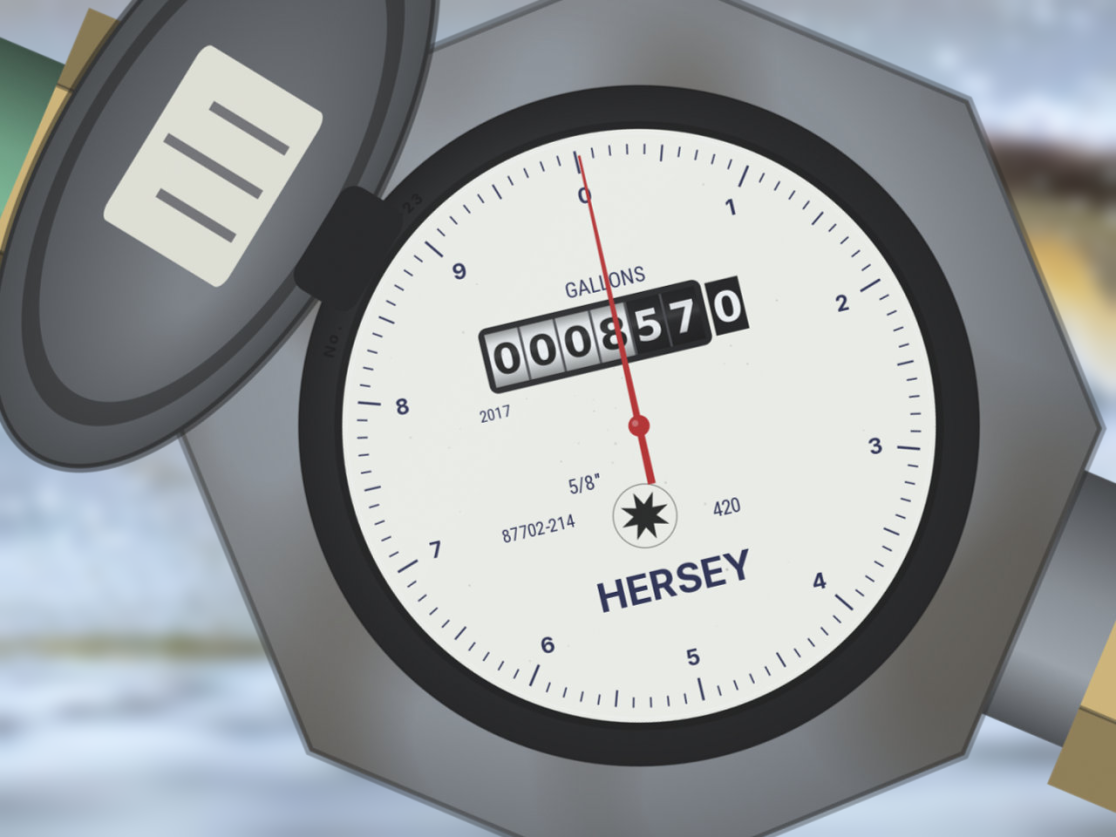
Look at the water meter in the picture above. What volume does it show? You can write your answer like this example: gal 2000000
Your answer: gal 8570.0
